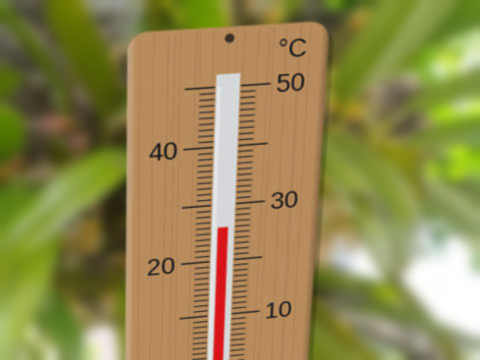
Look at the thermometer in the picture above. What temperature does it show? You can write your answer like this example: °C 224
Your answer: °C 26
